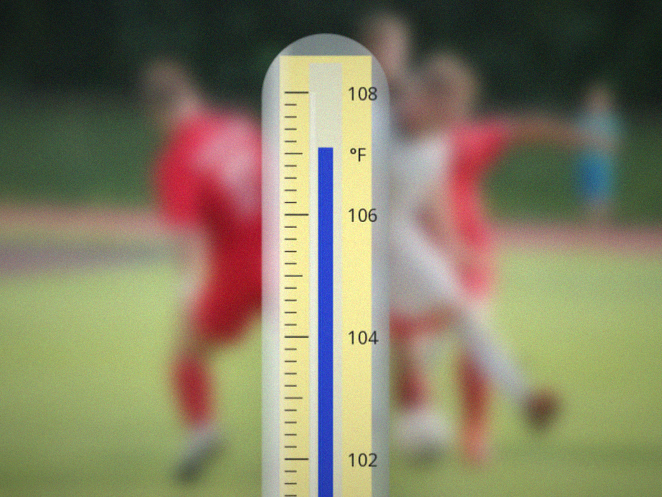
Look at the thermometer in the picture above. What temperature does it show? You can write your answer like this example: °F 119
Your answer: °F 107.1
